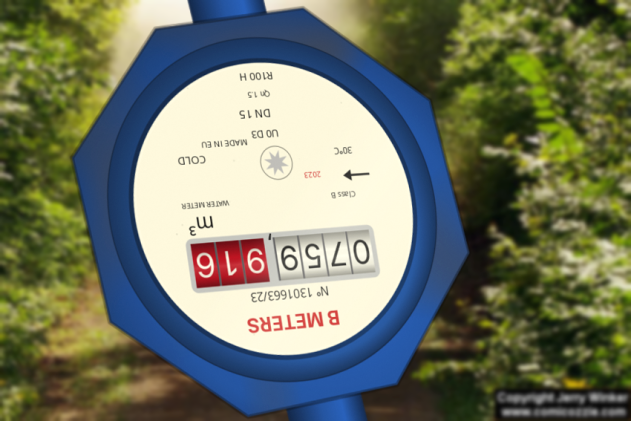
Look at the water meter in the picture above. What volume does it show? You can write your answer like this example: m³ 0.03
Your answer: m³ 759.916
